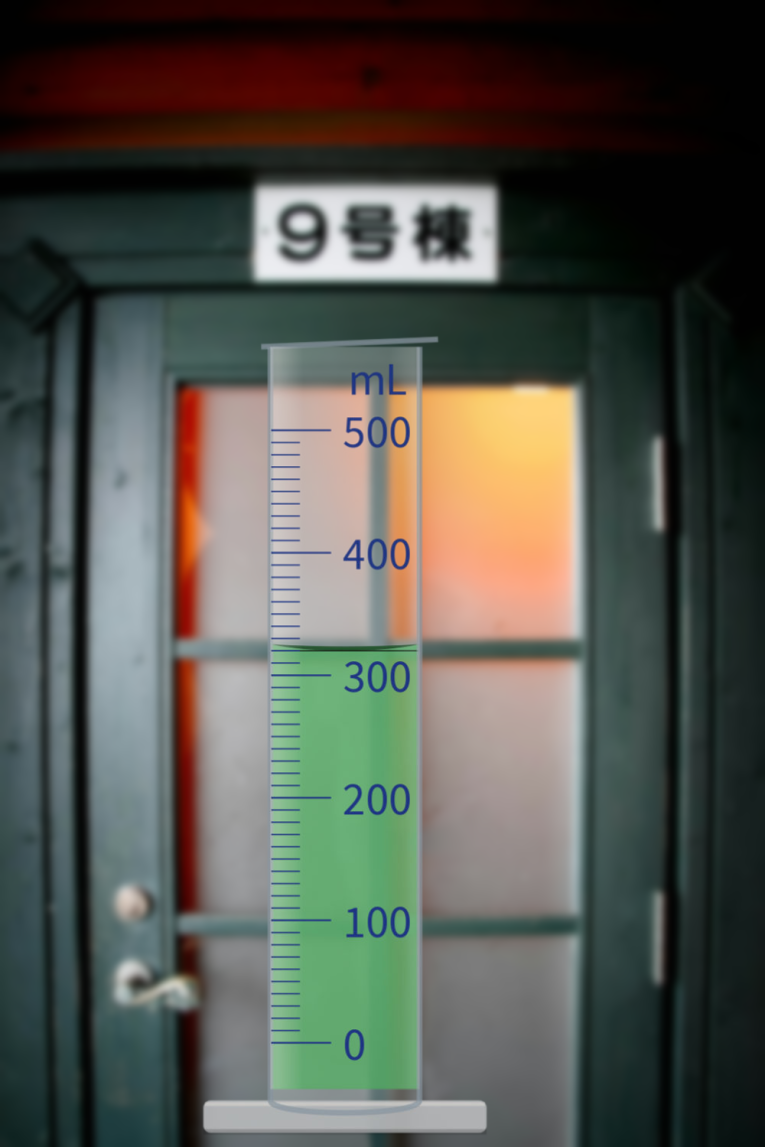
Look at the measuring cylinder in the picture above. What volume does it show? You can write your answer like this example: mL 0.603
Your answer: mL 320
